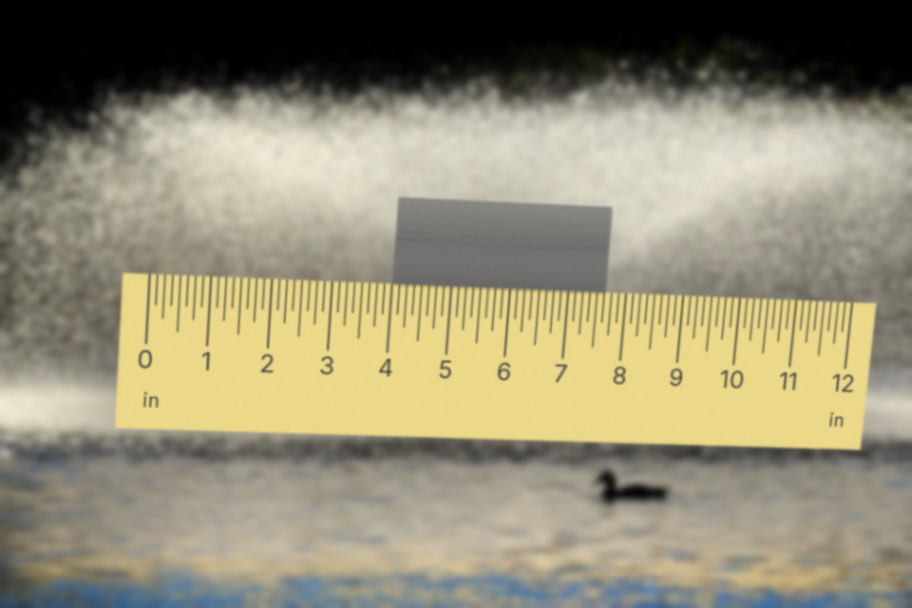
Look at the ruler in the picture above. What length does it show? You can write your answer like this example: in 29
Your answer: in 3.625
